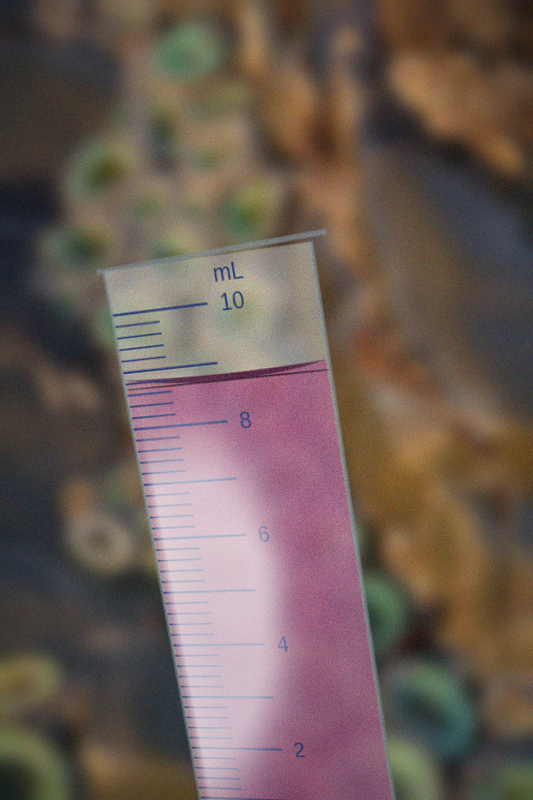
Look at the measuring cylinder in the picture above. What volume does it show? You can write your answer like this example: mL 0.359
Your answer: mL 8.7
